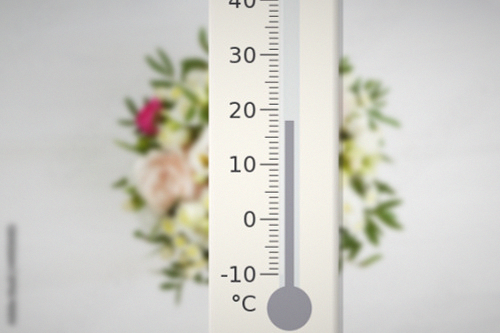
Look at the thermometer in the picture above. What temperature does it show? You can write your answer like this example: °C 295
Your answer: °C 18
